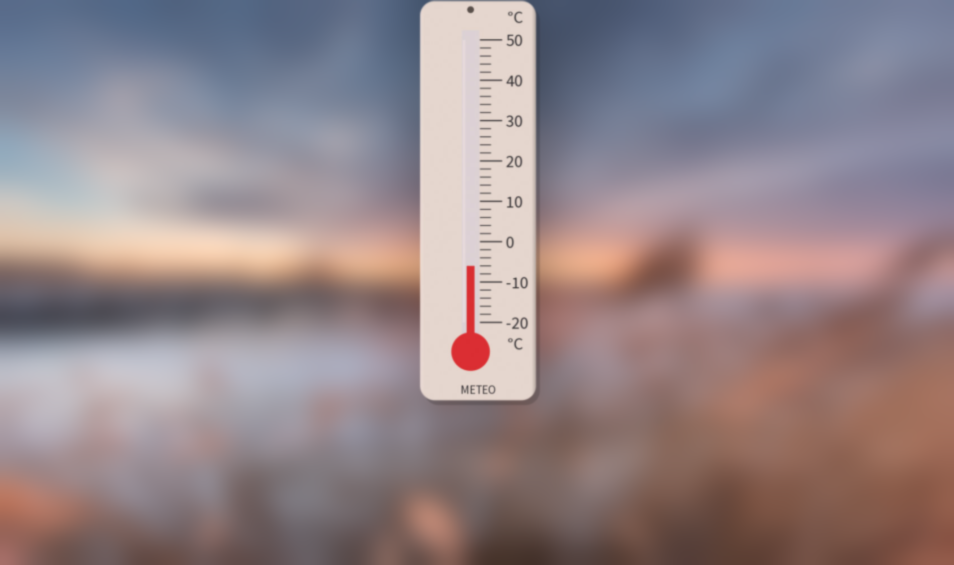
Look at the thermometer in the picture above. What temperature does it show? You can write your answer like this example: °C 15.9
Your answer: °C -6
